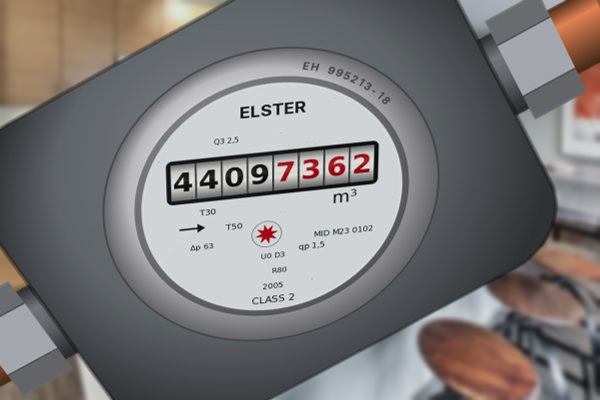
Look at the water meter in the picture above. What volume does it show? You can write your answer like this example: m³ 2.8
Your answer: m³ 4409.7362
